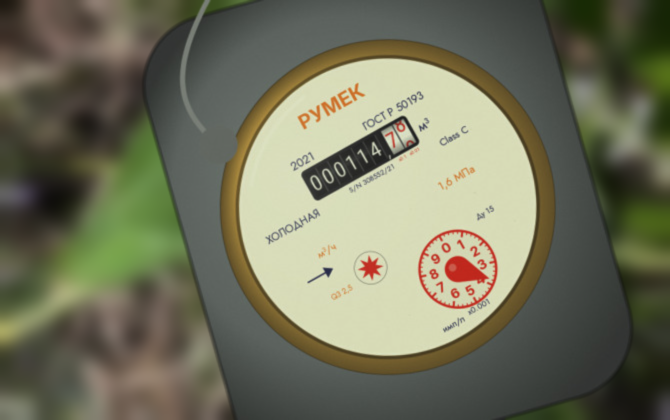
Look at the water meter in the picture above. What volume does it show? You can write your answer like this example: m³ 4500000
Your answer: m³ 114.783
